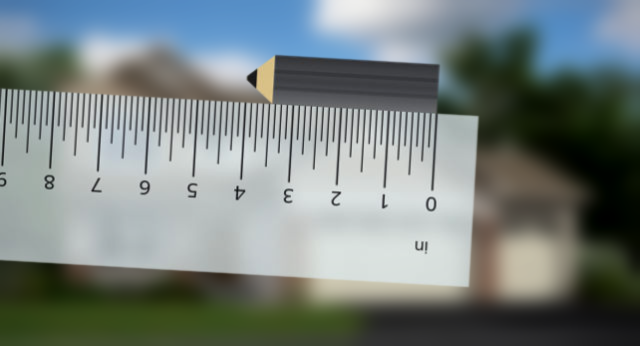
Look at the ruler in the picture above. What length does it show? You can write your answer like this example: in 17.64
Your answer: in 4
